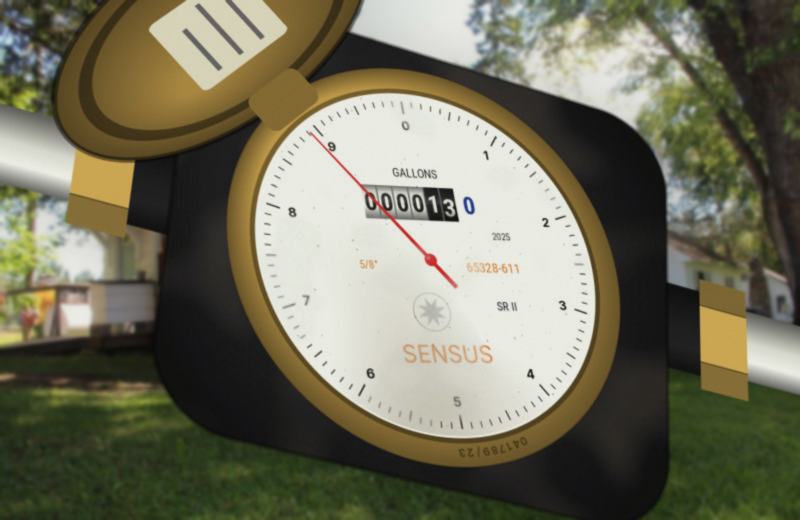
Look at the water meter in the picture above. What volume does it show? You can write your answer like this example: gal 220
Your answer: gal 128.9
